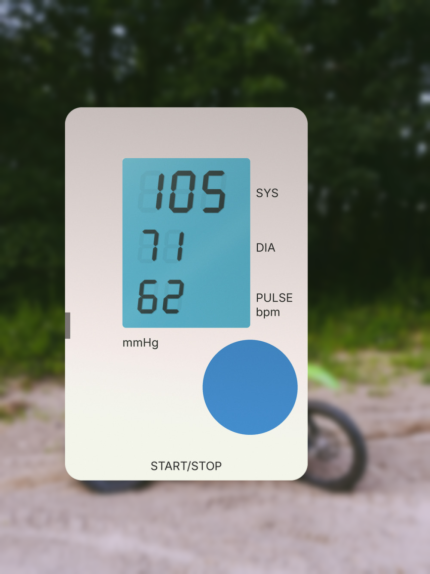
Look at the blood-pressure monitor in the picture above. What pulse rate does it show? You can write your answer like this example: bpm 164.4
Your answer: bpm 62
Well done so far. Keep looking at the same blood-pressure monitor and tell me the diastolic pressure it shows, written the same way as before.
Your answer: mmHg 71
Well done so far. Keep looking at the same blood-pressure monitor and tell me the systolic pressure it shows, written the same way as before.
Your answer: mmHg 105
